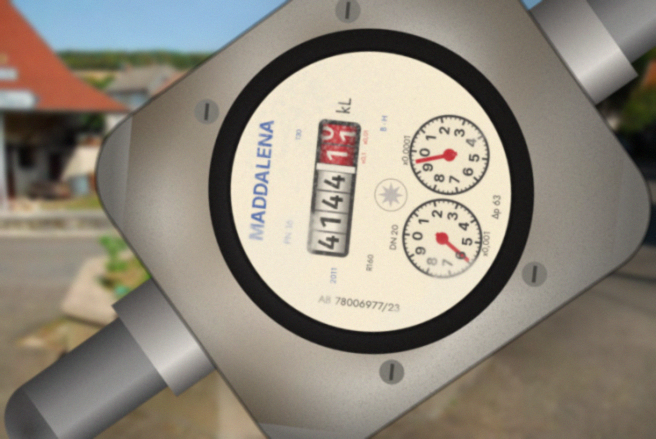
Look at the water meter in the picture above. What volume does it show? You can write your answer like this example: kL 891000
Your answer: kL 4144.1059
